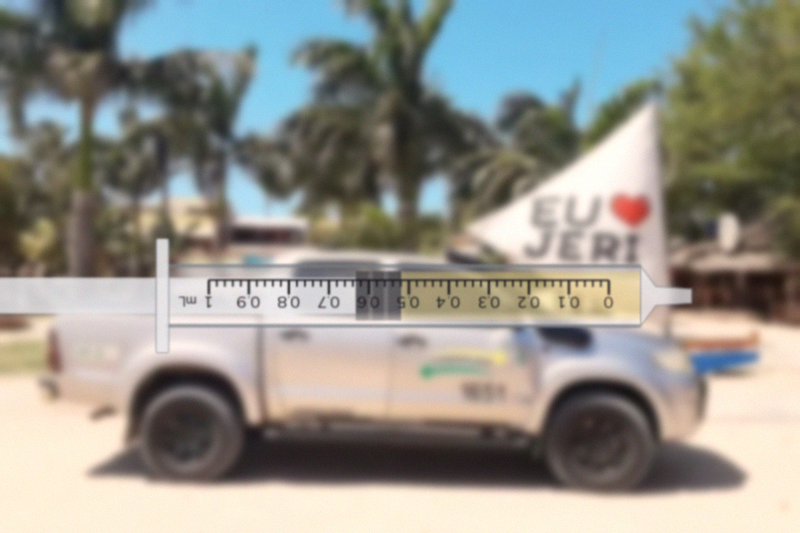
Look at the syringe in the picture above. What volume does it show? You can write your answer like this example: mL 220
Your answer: mL 0.52
